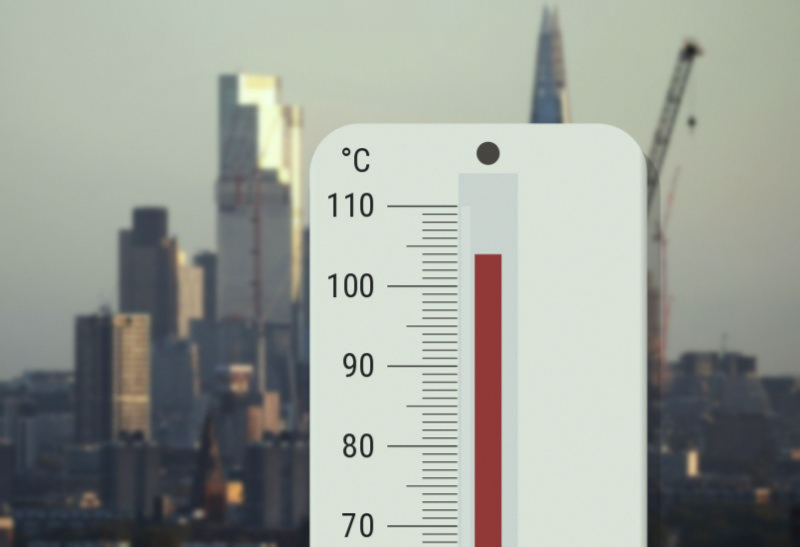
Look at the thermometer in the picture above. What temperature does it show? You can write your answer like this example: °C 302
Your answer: °C 104
